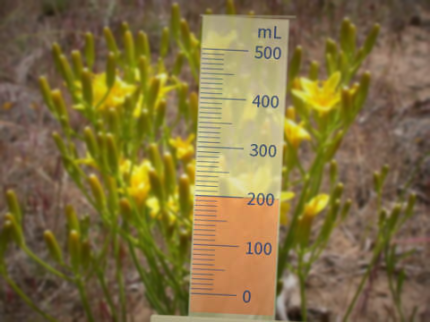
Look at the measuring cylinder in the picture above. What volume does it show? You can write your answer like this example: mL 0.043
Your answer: mL 200
